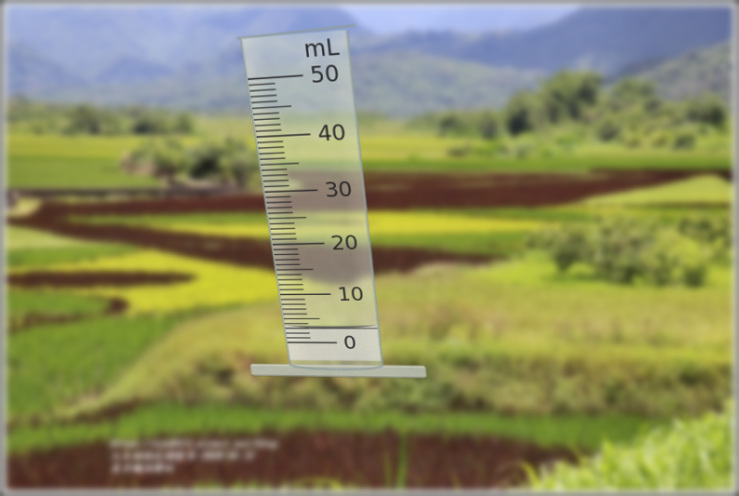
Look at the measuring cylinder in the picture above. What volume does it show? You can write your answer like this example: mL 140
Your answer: mL 3
